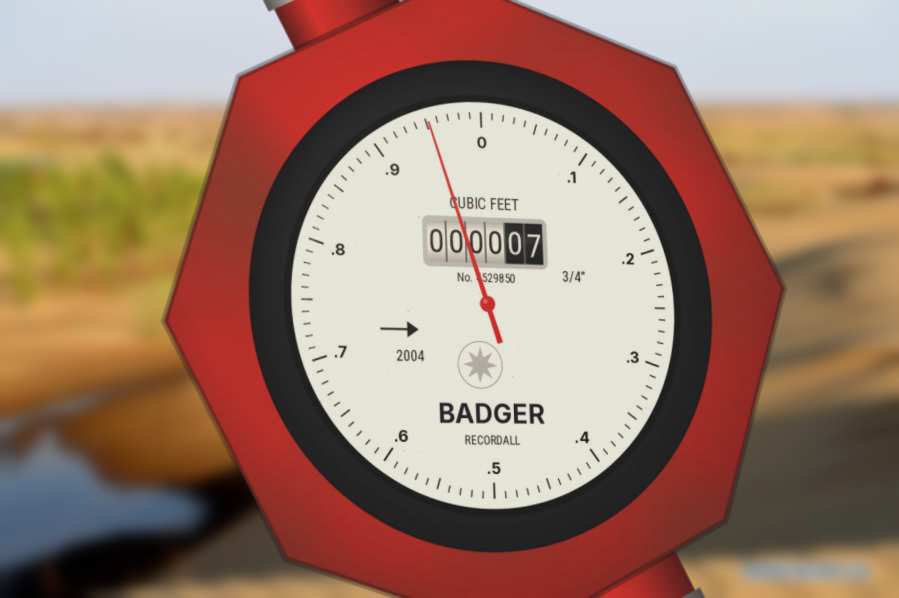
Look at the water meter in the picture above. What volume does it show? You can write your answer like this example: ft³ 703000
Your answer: ft³ 6.95
